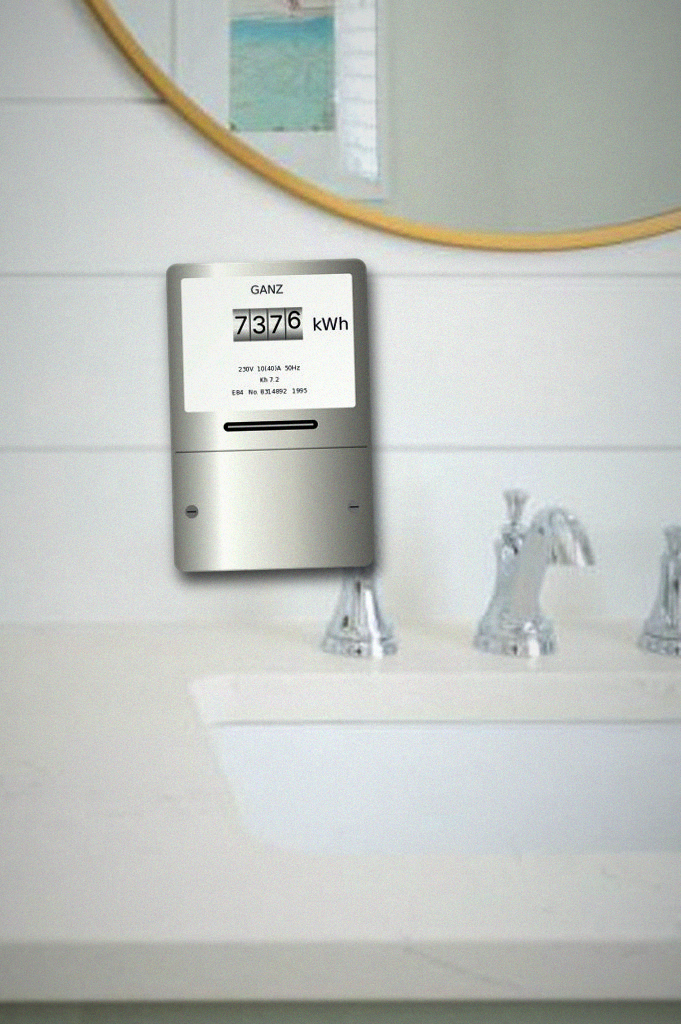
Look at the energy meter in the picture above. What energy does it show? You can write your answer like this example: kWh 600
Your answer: kWh 7376
